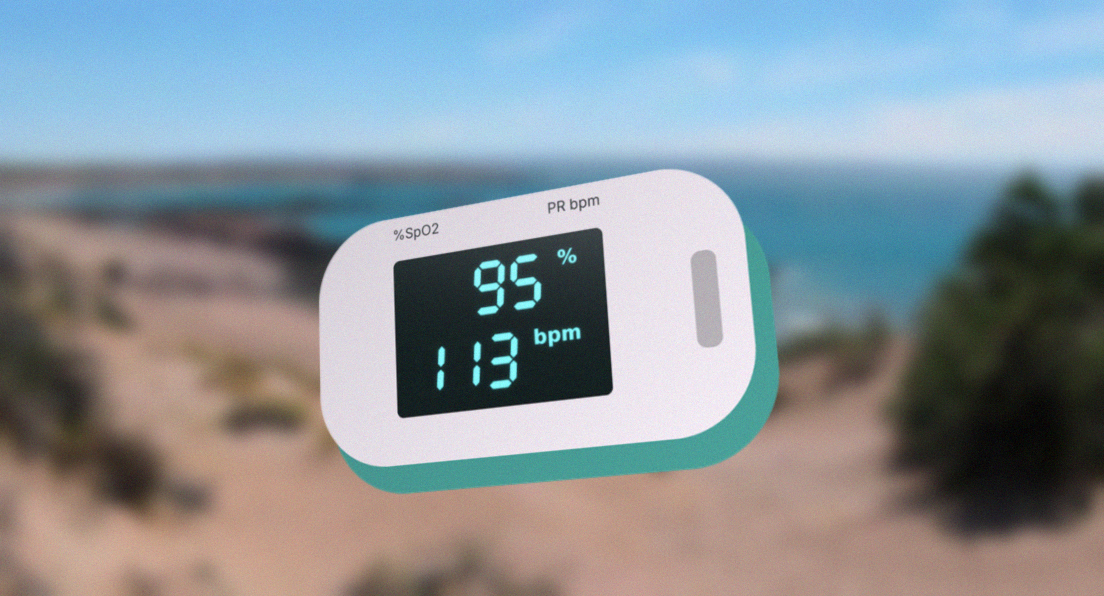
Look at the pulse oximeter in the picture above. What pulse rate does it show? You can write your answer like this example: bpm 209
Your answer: bpm 113
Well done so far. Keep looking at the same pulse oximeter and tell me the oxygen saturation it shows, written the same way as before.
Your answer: % 95
